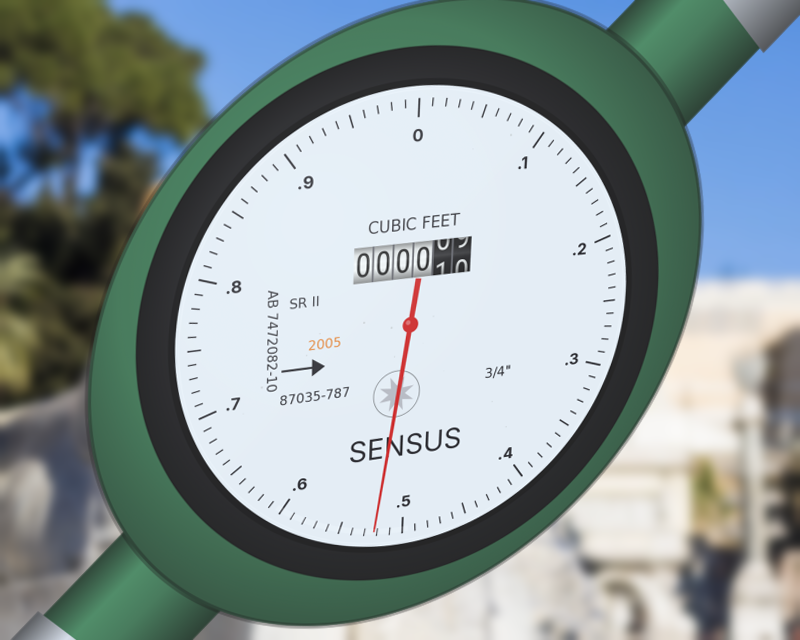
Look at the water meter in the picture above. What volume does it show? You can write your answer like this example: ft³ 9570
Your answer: ft³ 9.52
